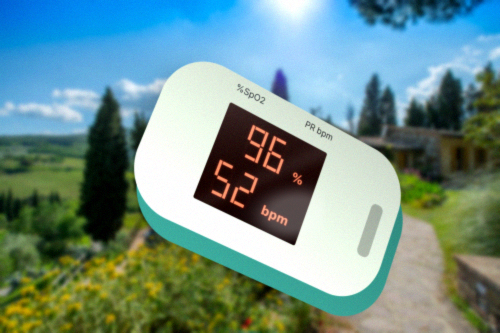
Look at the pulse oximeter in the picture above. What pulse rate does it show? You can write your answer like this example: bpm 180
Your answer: bpm 52
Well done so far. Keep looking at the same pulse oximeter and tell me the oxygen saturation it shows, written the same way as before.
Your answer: % 96
